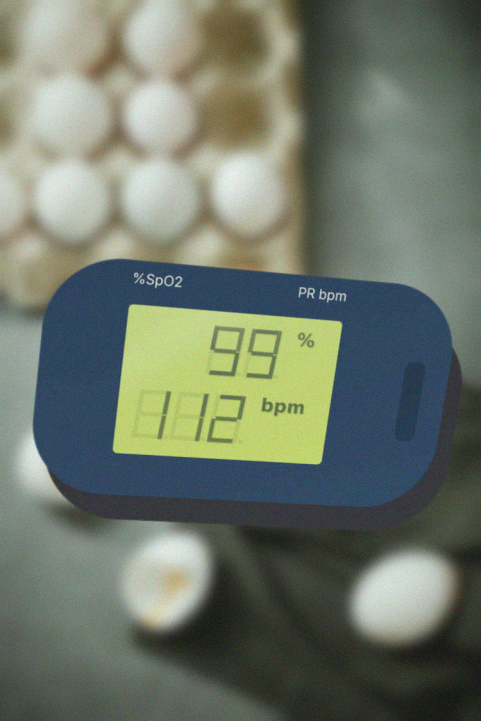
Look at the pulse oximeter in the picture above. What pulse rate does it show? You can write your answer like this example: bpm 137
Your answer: bpm 112
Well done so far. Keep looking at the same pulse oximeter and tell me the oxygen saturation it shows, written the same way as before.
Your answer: % 99
